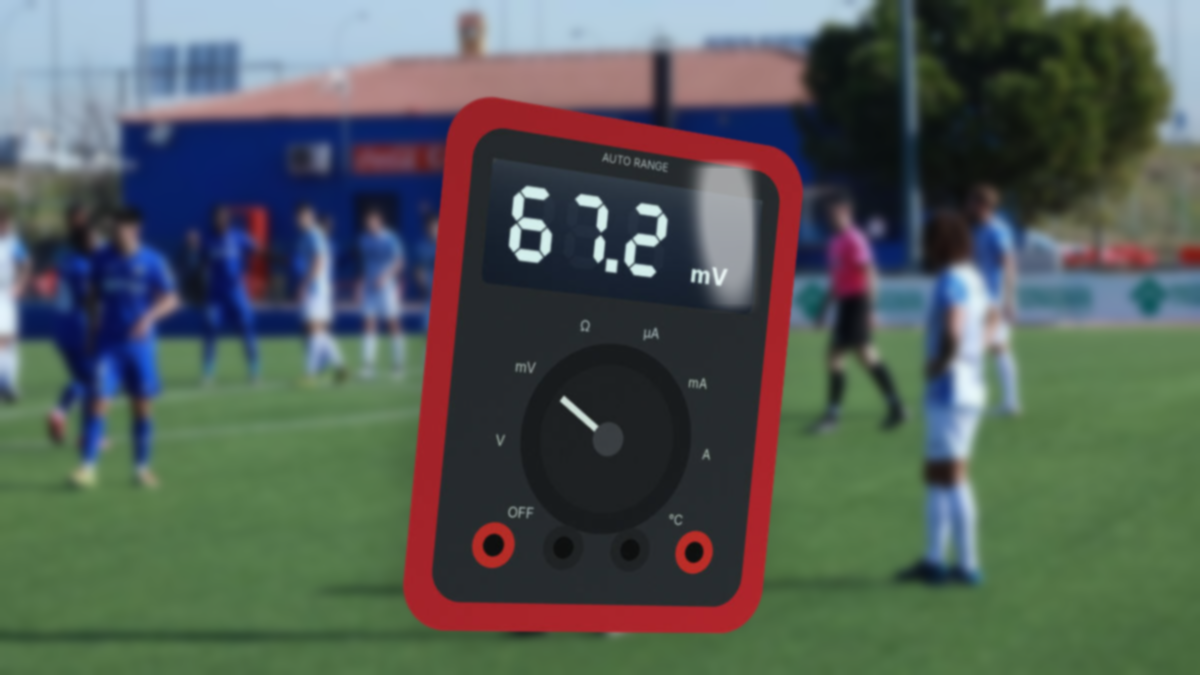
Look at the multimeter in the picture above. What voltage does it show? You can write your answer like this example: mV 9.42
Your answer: mV 67.2
